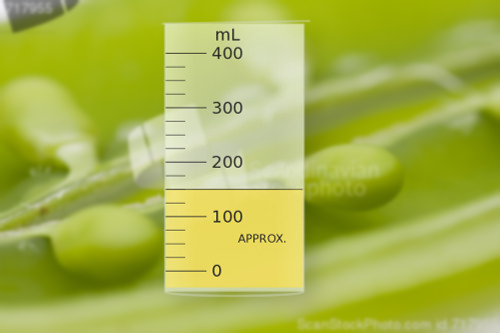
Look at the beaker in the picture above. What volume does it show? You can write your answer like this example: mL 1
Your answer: mL 150
